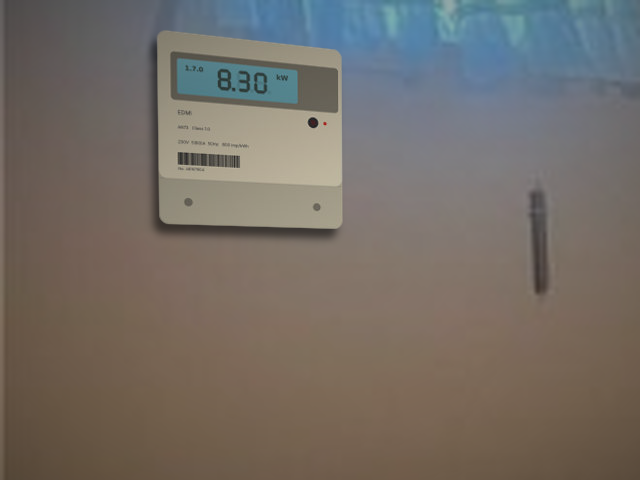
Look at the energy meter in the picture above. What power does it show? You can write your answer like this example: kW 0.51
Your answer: kW 8.30
